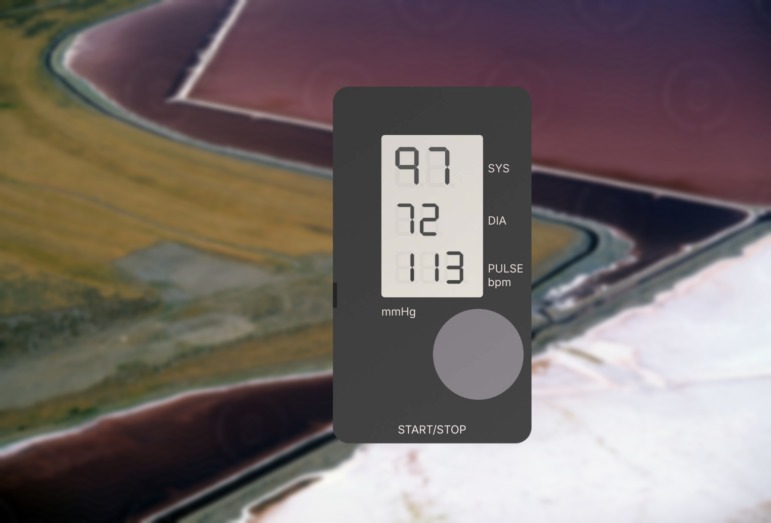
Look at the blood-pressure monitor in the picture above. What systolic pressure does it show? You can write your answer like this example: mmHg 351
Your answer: mmHg 97
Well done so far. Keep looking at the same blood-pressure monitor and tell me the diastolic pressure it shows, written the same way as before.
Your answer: mmHg 72
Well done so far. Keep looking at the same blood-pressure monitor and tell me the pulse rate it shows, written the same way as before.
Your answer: bpm 113
